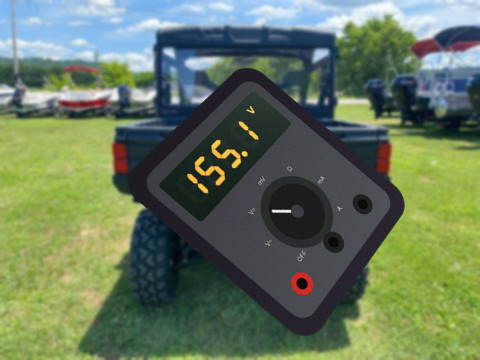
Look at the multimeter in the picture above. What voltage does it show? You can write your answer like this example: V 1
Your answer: V 155.1
